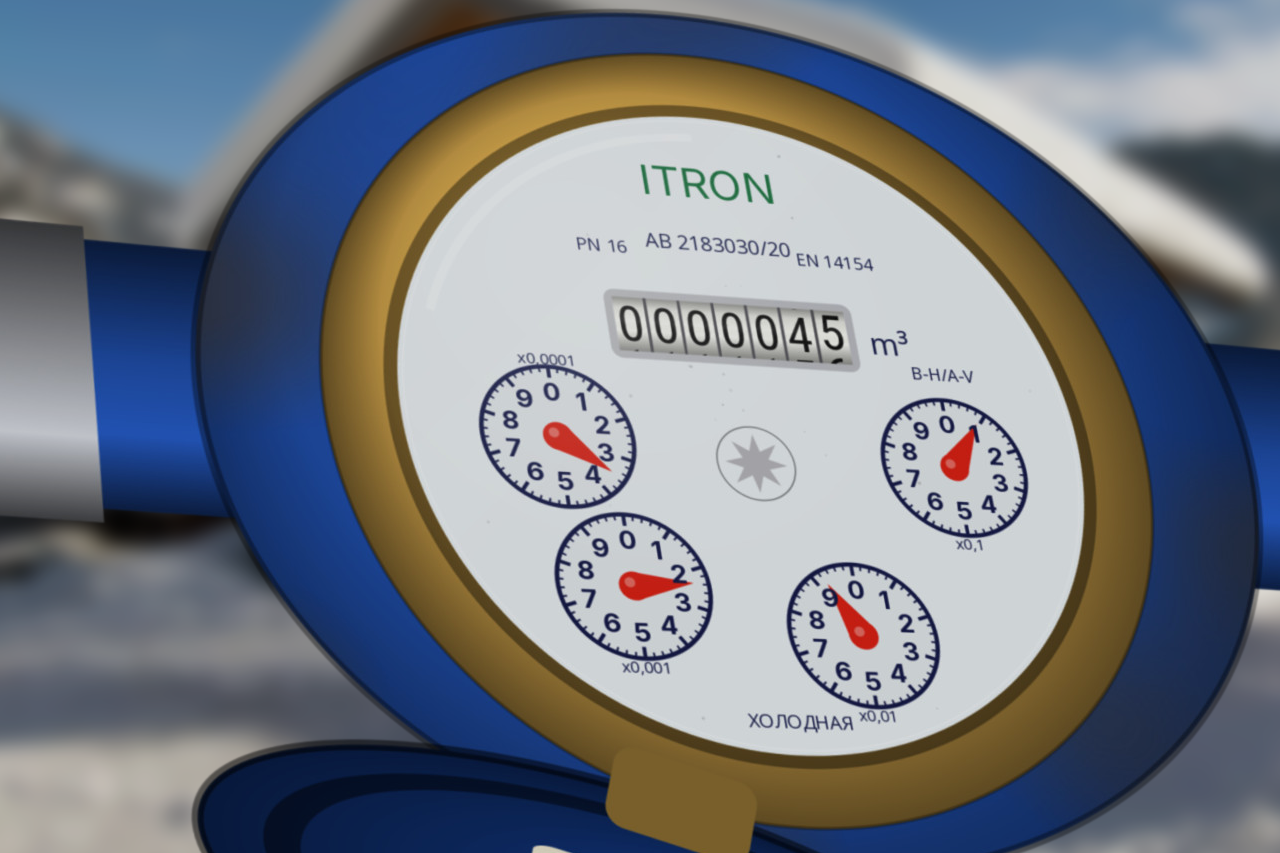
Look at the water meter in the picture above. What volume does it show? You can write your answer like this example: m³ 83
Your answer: m³ 45.0923
